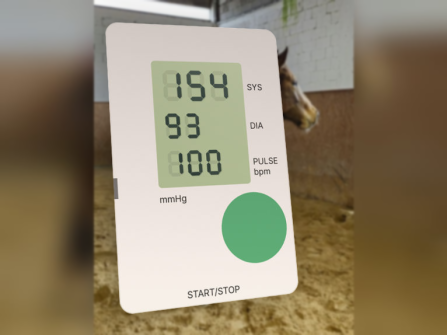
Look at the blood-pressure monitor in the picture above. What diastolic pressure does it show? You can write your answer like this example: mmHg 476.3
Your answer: mmHg 93
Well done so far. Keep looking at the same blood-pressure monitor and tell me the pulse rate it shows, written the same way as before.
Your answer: bpm 100
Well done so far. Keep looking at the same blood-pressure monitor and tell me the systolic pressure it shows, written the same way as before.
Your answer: mmHg 154
